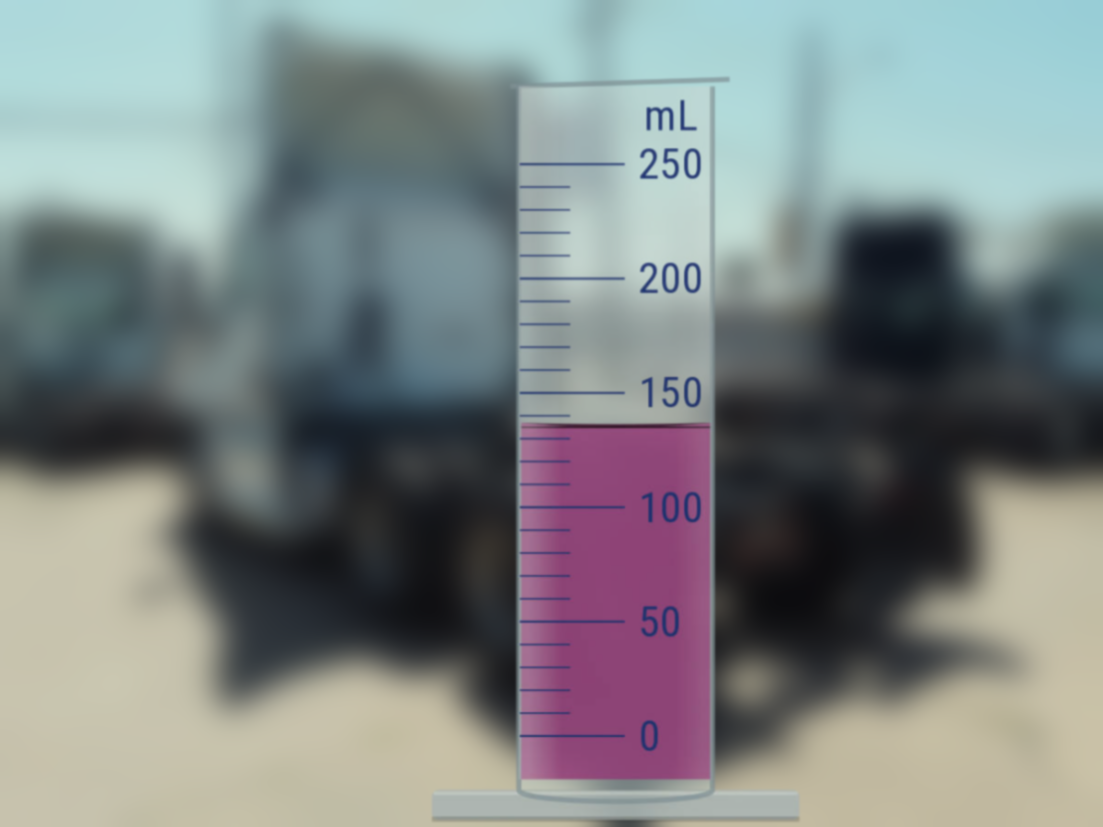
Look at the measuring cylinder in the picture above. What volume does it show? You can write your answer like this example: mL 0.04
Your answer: mL 135
